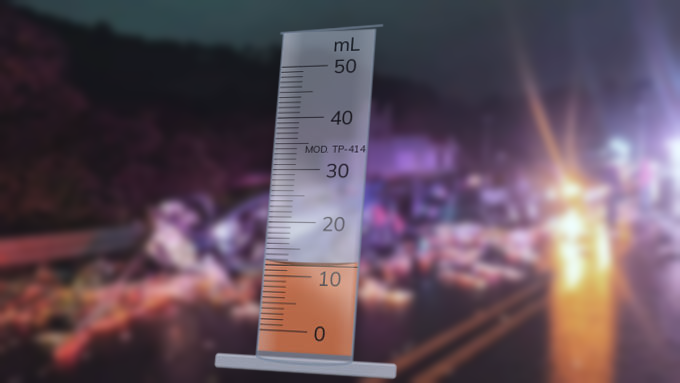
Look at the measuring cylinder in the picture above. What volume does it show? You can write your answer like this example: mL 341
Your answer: mL 12
